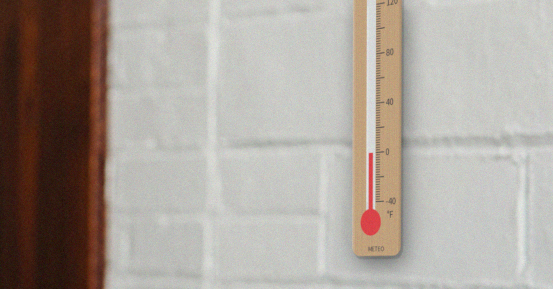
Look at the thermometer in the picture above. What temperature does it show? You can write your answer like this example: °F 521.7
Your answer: °F 0
